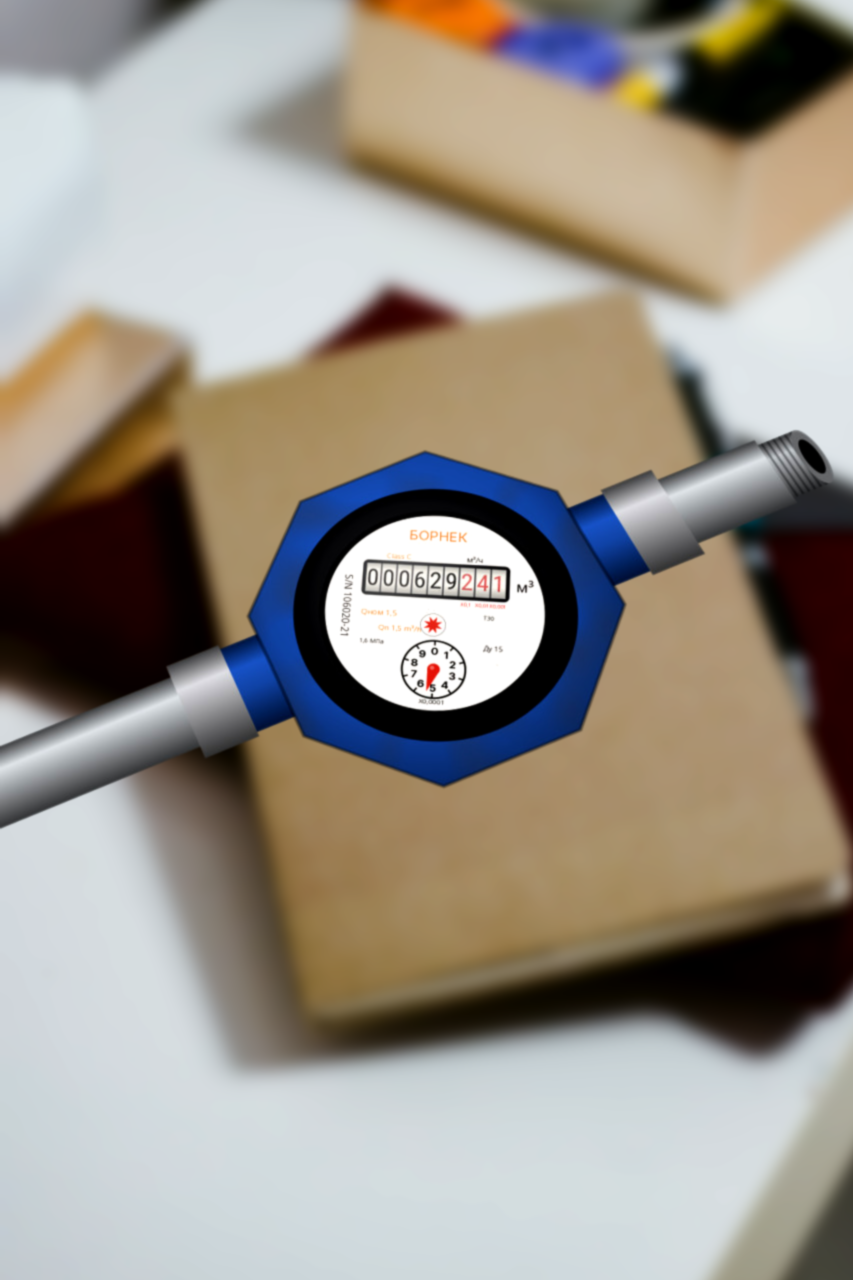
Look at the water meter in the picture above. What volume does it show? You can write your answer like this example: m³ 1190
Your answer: m³ 629.2415
